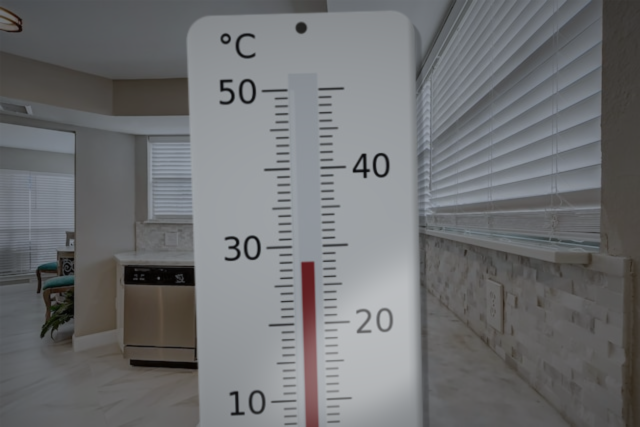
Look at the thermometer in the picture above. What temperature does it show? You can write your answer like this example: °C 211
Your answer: °C 28
